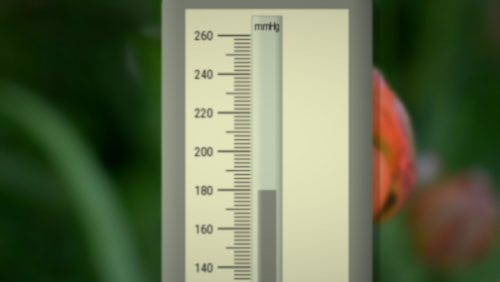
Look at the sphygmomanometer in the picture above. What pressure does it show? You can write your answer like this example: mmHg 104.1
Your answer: mmHg 180
